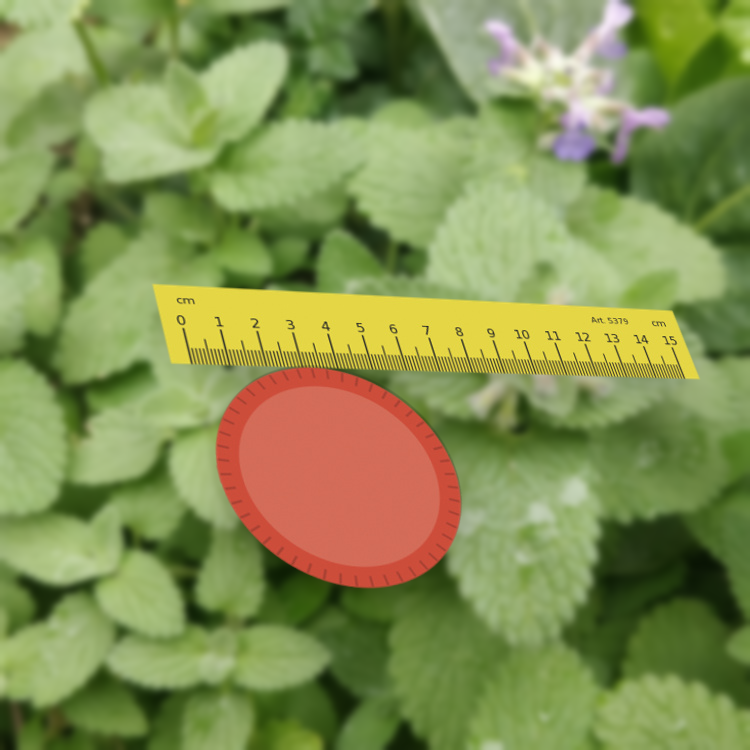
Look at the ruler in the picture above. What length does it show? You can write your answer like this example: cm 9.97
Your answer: cm 6.5
